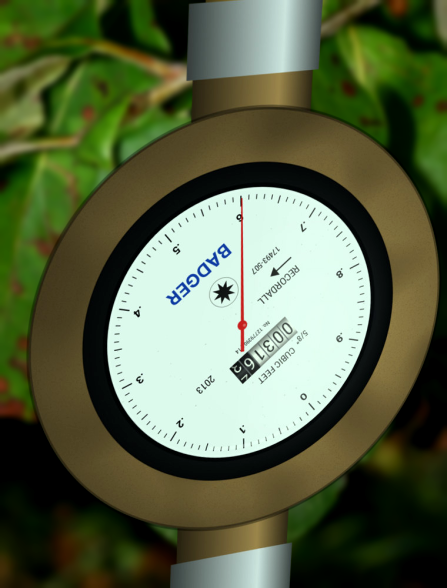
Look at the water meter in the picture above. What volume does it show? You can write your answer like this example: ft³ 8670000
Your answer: ft³ 3162.60
